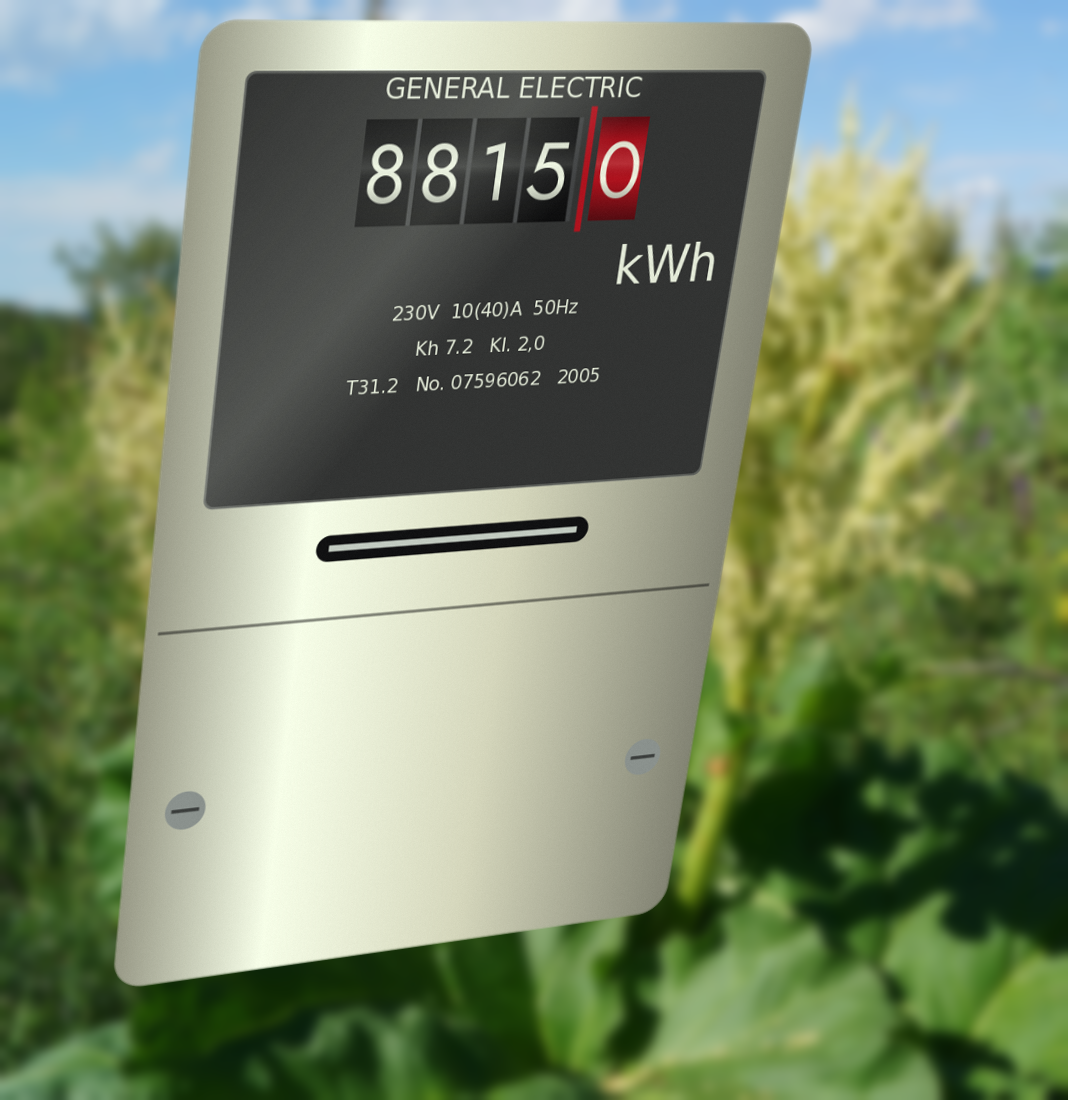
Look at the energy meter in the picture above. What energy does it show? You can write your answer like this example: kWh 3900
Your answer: kWh 8815.0
